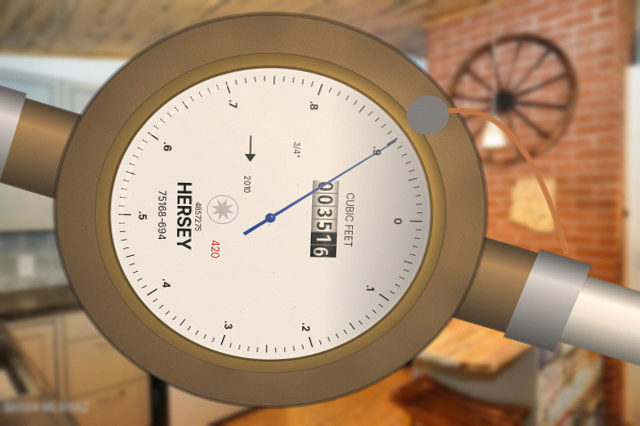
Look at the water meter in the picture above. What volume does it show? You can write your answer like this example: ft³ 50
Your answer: ft³ 3515.90
